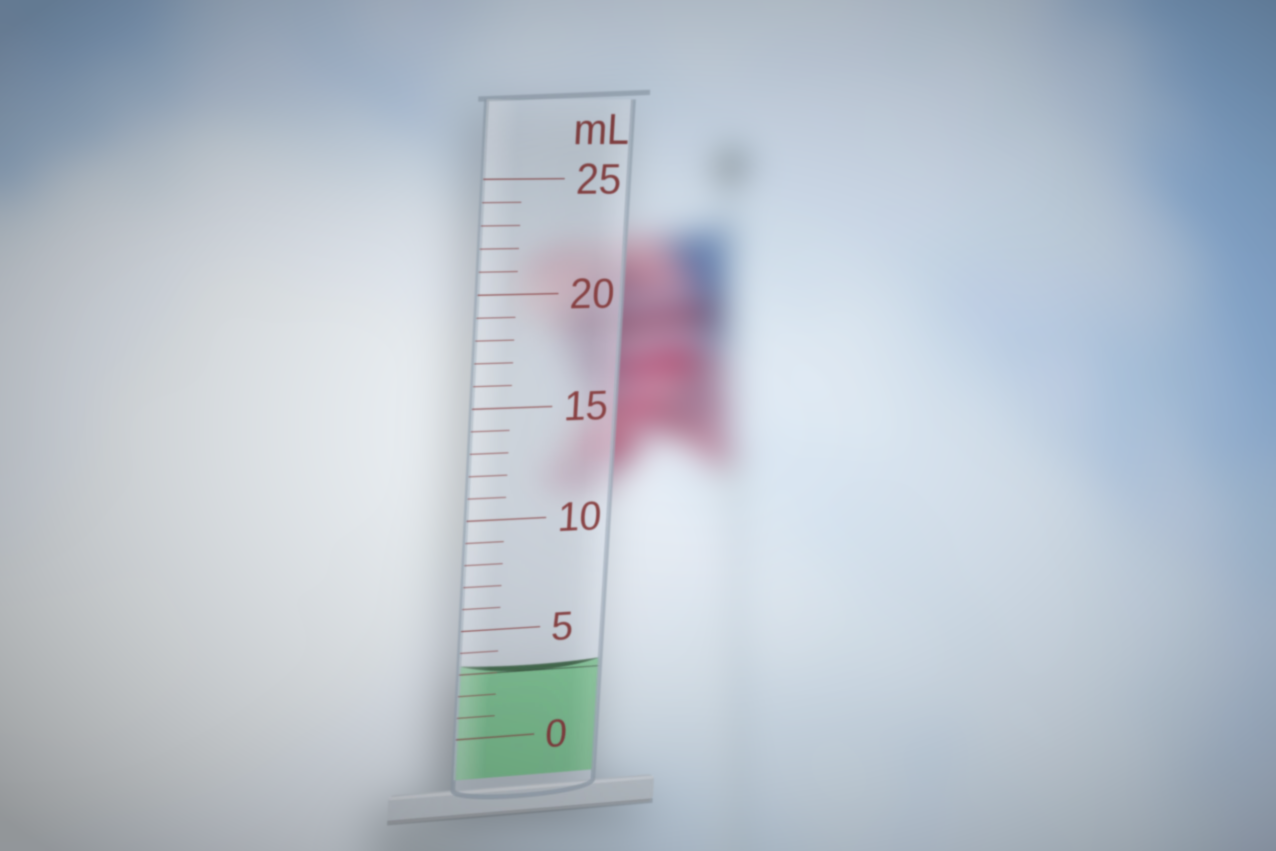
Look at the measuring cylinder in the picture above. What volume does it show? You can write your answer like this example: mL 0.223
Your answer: mL 3
